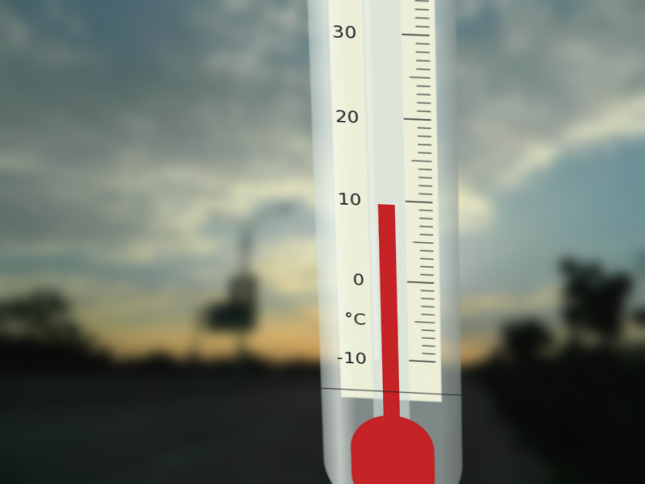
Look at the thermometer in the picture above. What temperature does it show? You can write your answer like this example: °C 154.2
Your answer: °C 9.5
